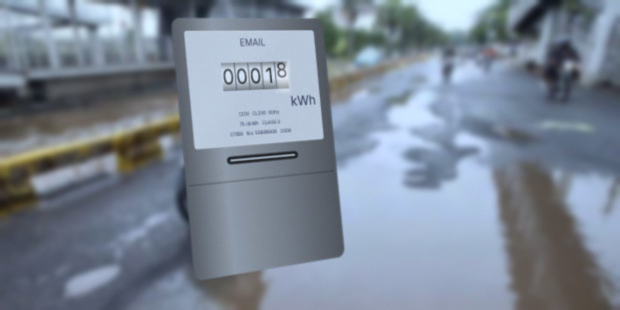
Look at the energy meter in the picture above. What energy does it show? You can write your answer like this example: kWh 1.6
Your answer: kWh 18
